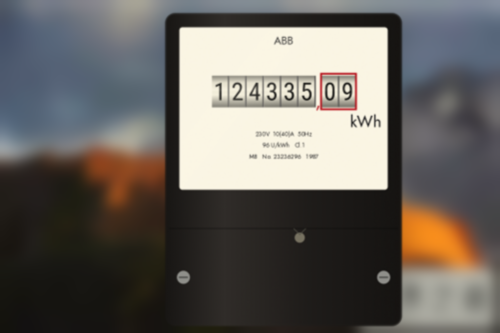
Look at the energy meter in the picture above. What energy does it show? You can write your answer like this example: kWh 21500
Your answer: kWh 124335.09
